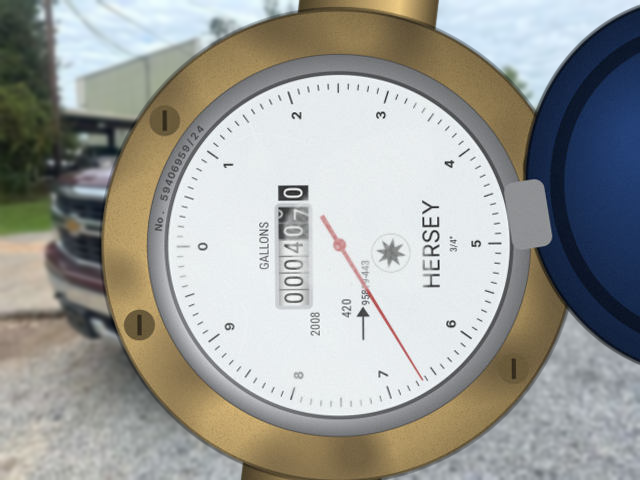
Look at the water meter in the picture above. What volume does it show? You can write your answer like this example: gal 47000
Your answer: gal 4066.6
